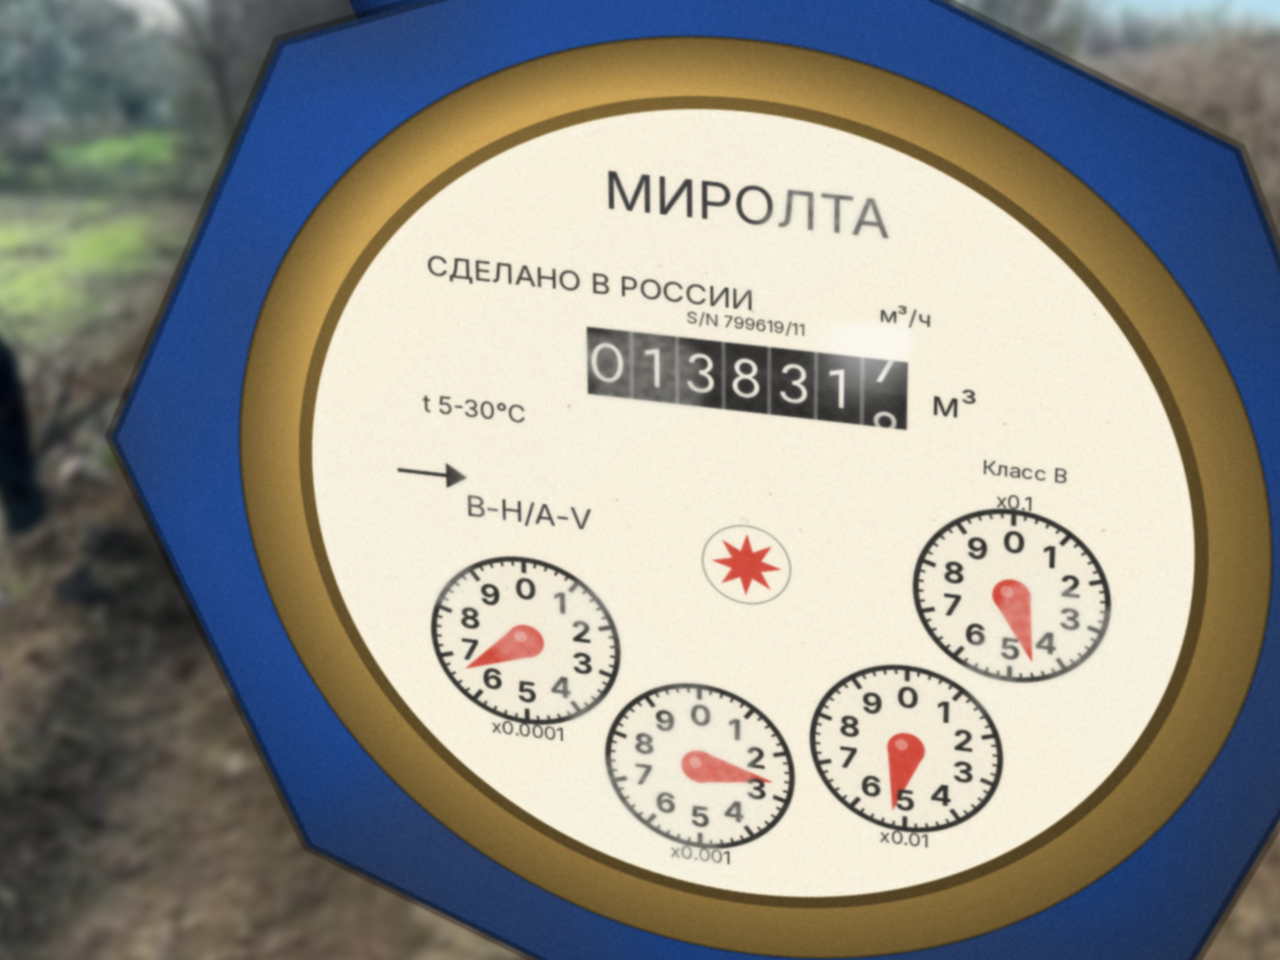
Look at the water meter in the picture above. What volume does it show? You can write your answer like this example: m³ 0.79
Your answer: m³ 138317.4526
